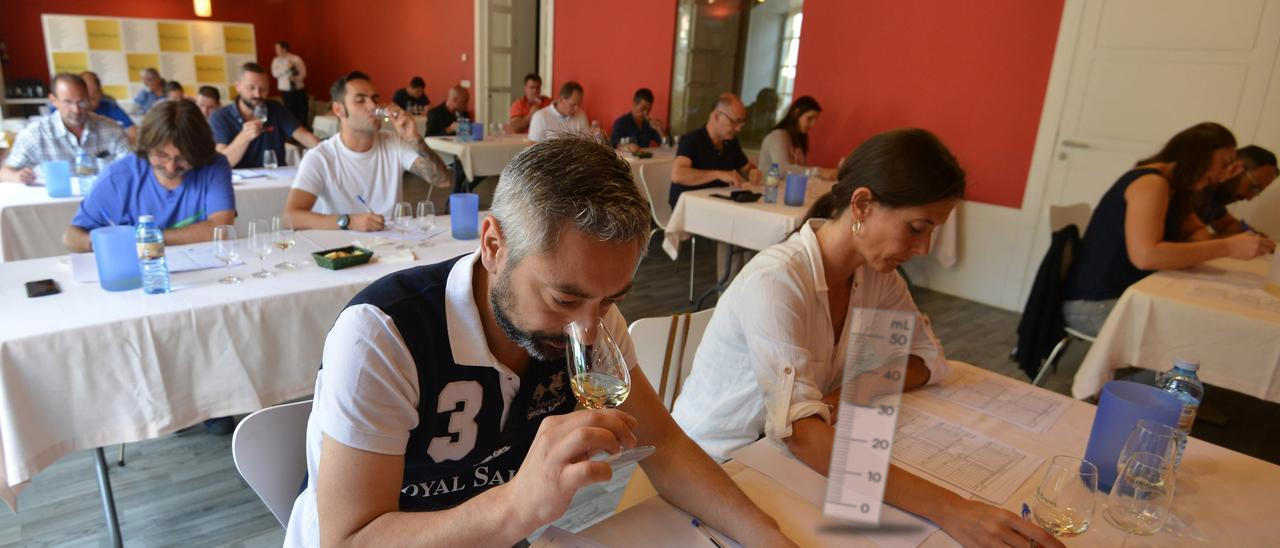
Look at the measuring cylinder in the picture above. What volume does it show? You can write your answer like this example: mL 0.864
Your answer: mL 30
